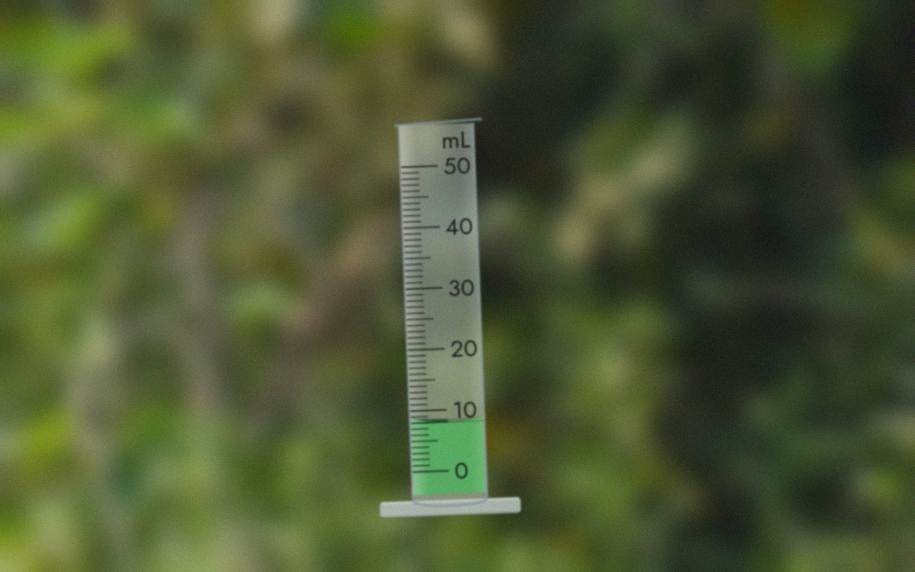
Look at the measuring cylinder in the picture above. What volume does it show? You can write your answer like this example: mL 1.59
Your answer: mL 8
